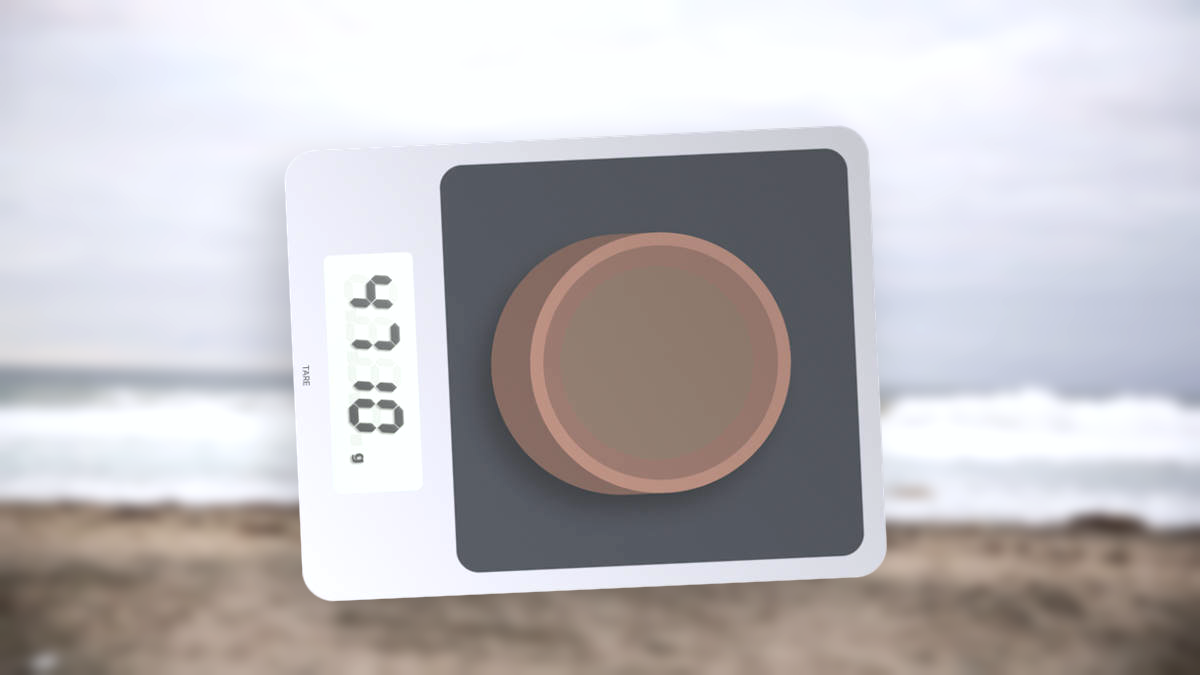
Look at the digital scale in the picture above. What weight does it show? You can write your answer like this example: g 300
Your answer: g 4710
